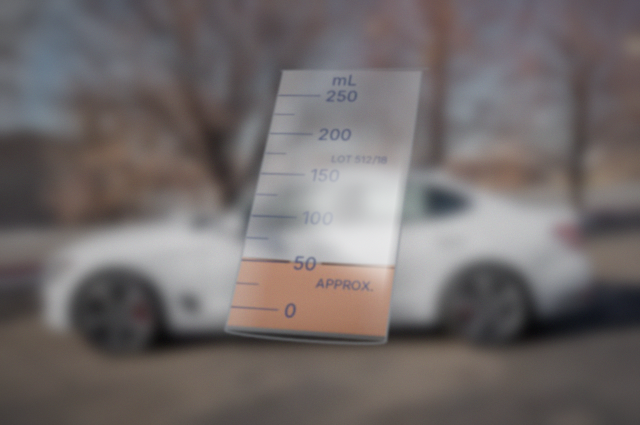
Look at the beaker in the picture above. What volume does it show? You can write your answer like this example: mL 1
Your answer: mL 50
